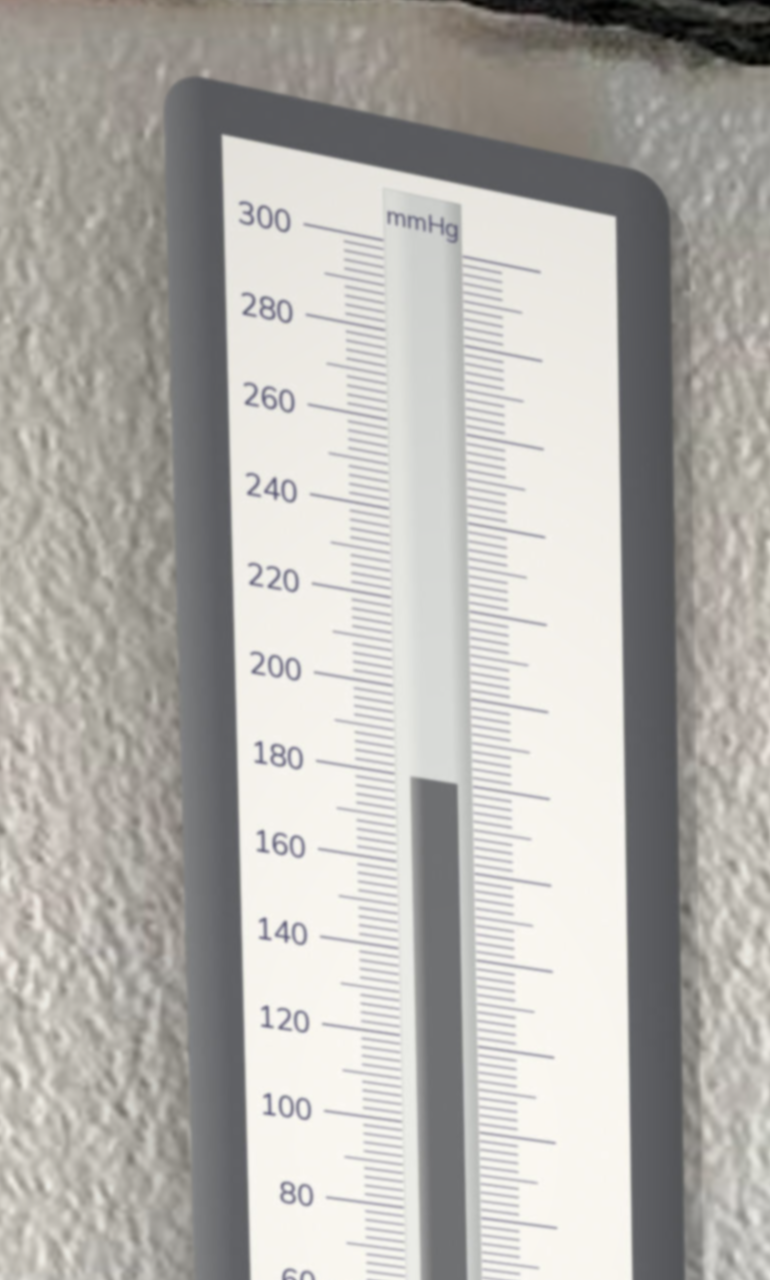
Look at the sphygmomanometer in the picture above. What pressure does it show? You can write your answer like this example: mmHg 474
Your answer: mmHg 180
